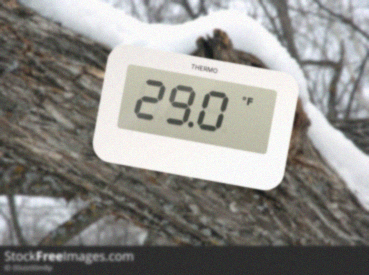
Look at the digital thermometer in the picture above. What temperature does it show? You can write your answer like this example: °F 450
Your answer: °F 29.0
